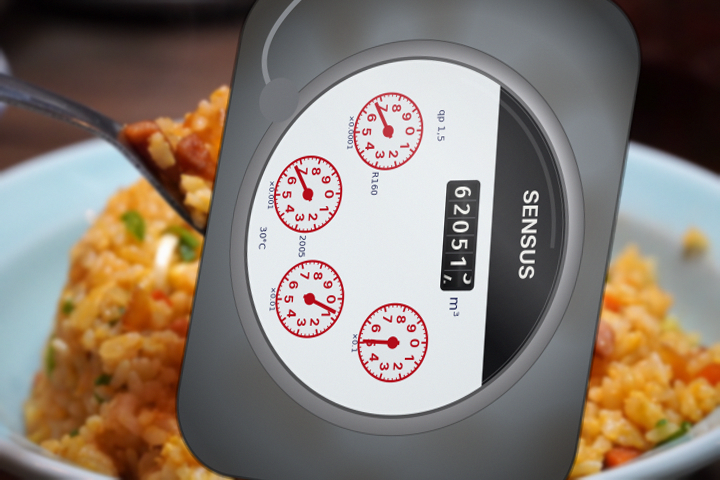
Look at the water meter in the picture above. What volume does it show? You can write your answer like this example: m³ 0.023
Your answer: m³ 620513.5066
